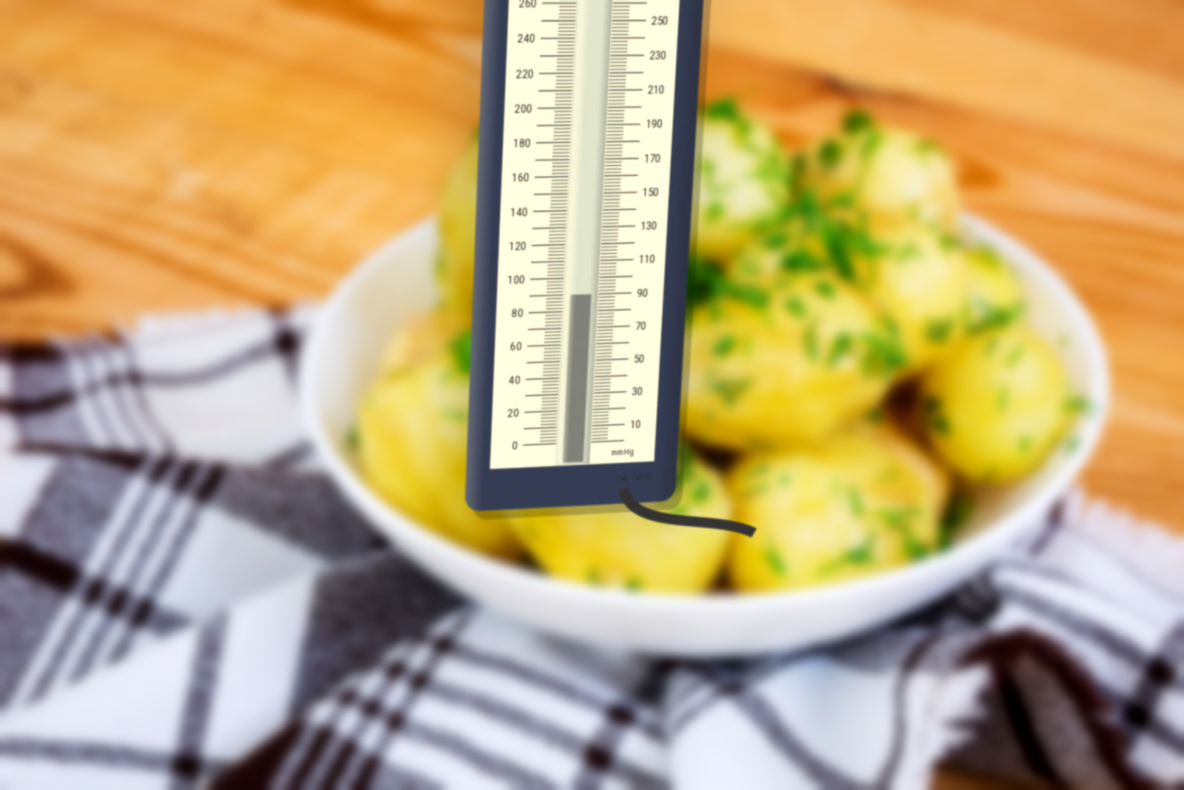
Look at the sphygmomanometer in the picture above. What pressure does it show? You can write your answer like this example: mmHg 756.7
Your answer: mmHg 90
